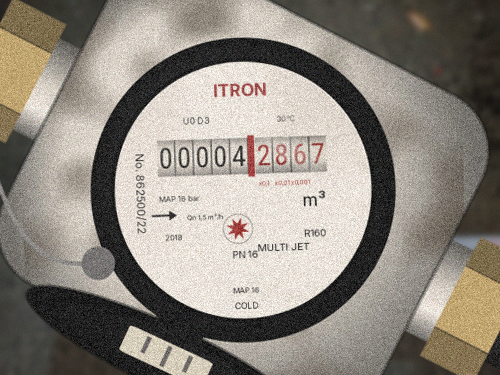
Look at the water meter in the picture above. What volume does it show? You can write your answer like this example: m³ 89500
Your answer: m³ 4.2867
